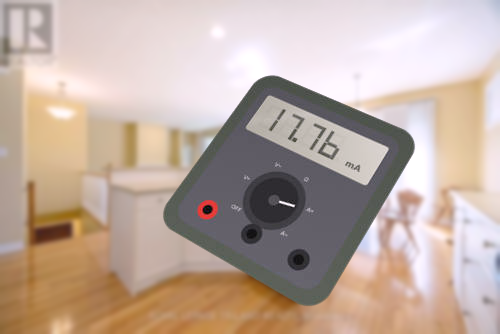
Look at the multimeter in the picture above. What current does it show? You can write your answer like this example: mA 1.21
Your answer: mA 17.76
